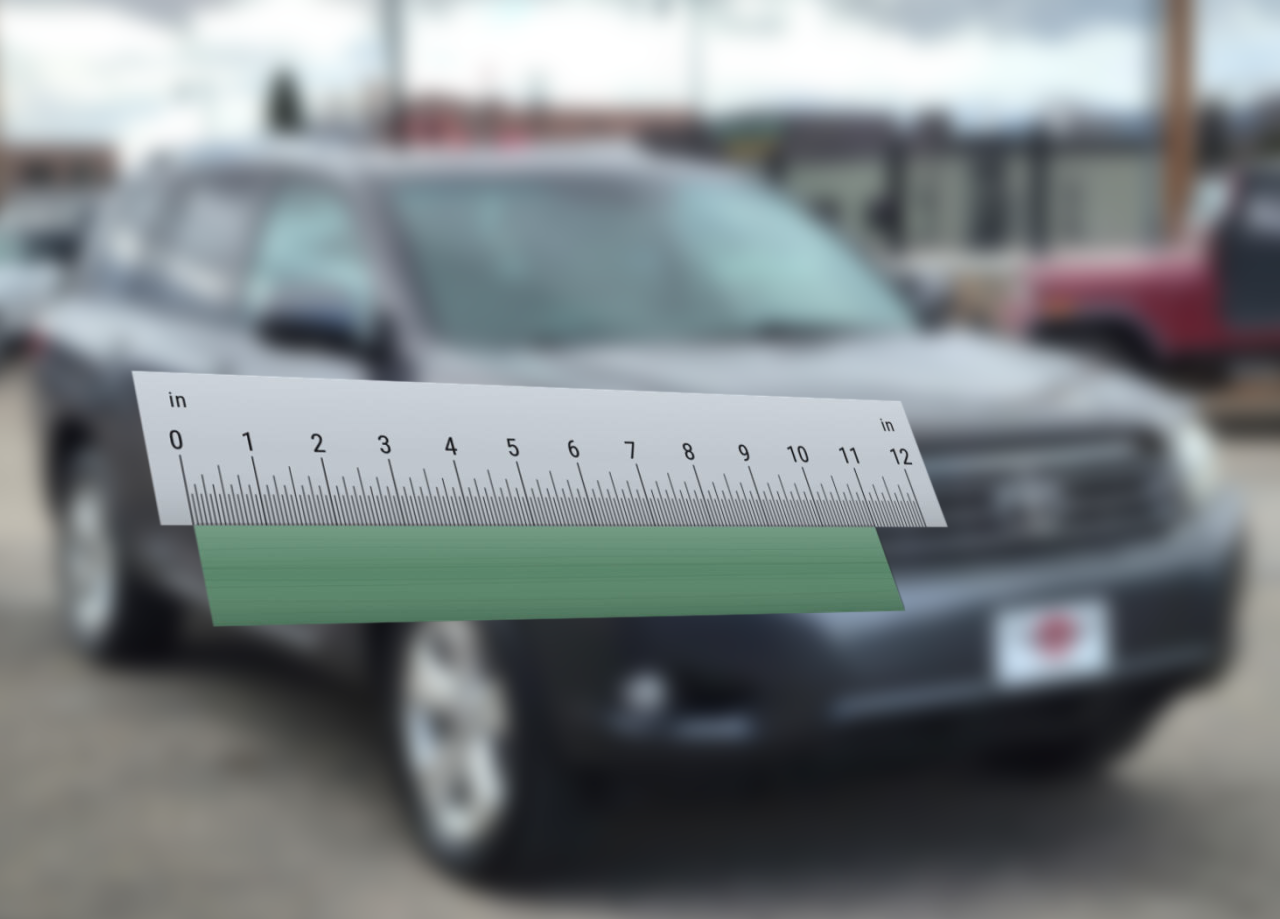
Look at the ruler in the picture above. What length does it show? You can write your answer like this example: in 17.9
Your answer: in 11
